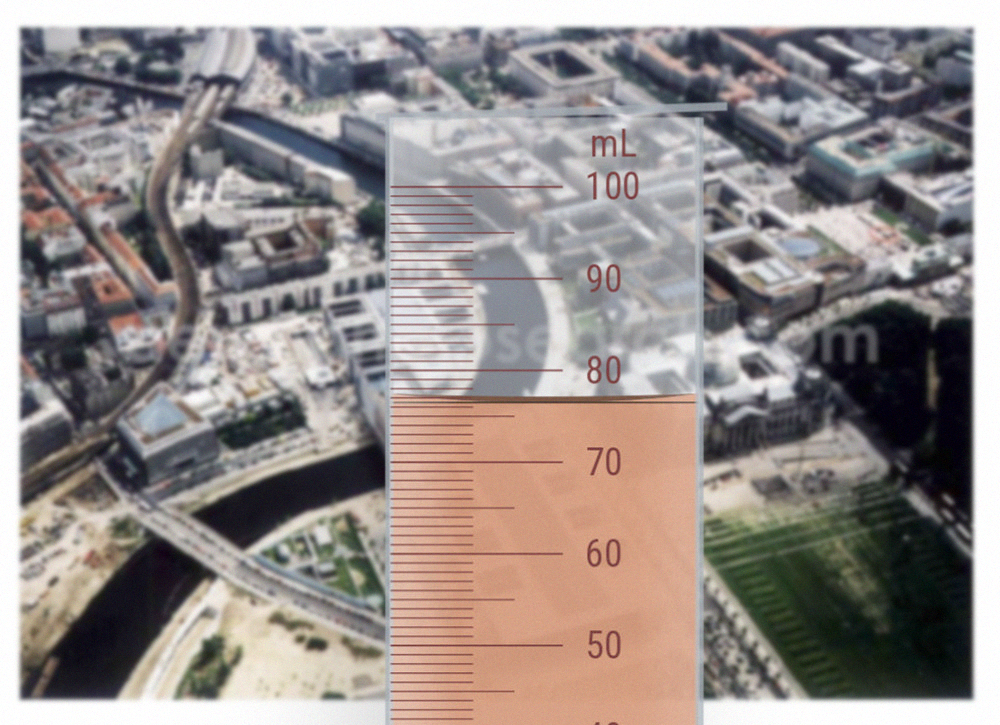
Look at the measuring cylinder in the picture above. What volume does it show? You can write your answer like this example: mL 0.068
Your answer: mL 76.5
